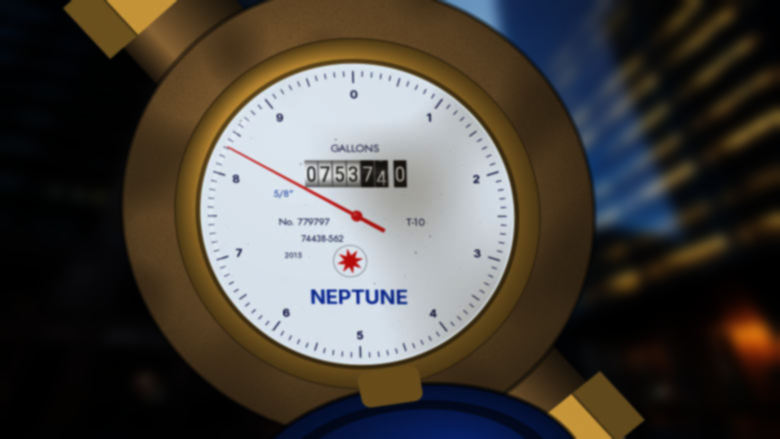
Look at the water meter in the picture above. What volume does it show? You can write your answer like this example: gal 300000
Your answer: gal 753738.3
